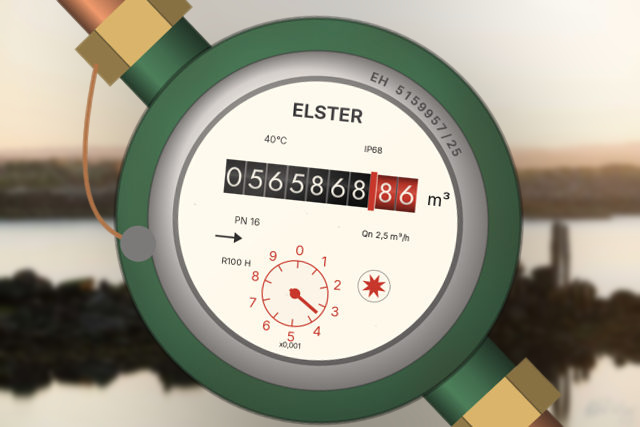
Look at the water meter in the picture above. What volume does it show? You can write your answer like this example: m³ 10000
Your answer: m³ 565868.863
